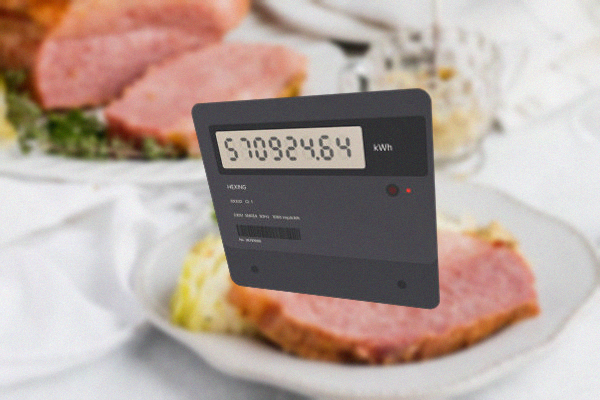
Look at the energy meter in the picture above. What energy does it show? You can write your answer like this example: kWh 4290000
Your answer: kWh 570924.64
